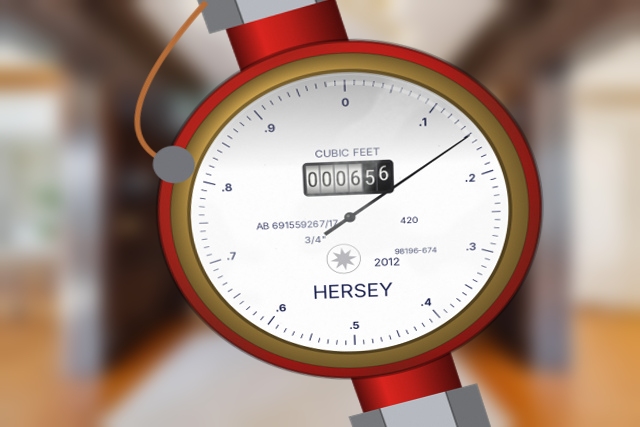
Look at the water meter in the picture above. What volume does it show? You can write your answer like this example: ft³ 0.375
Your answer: ft³ 656.15
